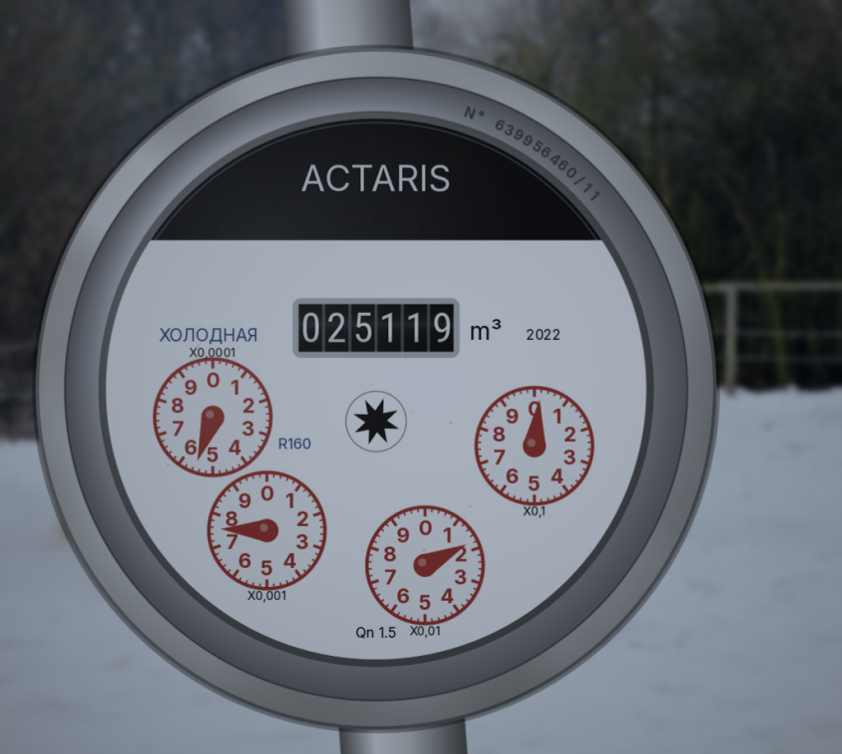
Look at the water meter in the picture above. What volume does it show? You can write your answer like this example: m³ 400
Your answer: m³ 25119.0175
